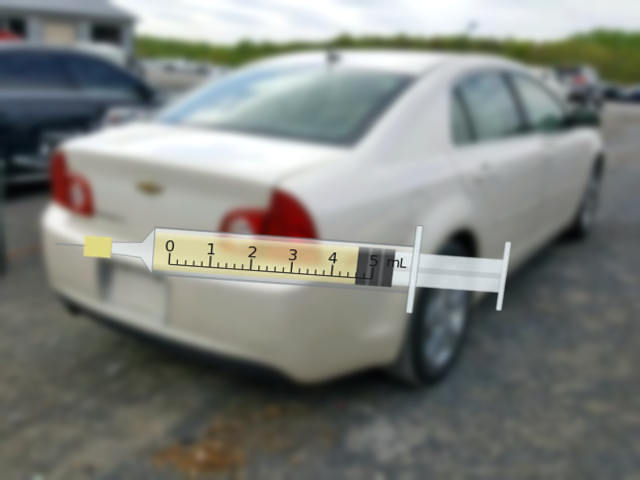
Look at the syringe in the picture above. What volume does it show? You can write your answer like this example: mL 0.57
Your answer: mL 4.6
